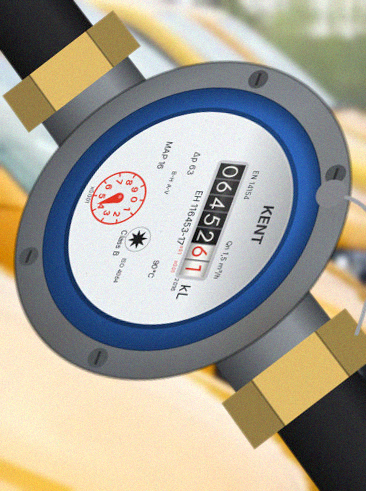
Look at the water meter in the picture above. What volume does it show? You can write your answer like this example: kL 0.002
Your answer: kL 6452.614
